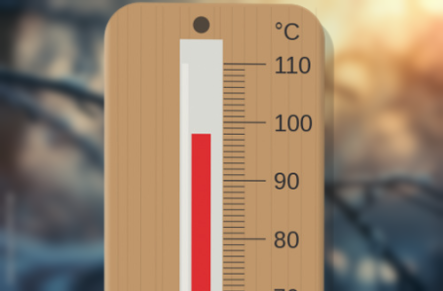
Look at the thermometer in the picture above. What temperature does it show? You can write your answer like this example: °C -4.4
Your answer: °C 98
